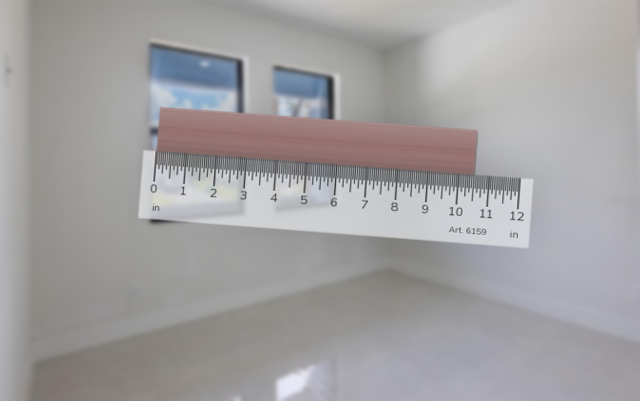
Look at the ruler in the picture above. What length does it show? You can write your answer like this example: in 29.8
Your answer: in 10.5
